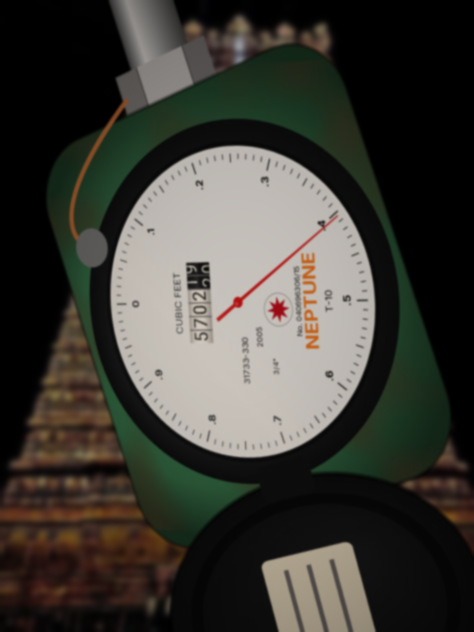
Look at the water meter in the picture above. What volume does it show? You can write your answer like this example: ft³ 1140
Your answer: ft³ 570219.40
